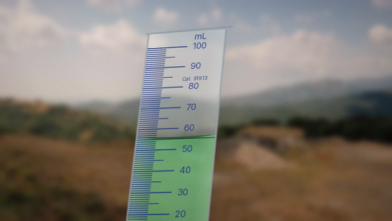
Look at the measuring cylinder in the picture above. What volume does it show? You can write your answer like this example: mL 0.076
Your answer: mL 55
